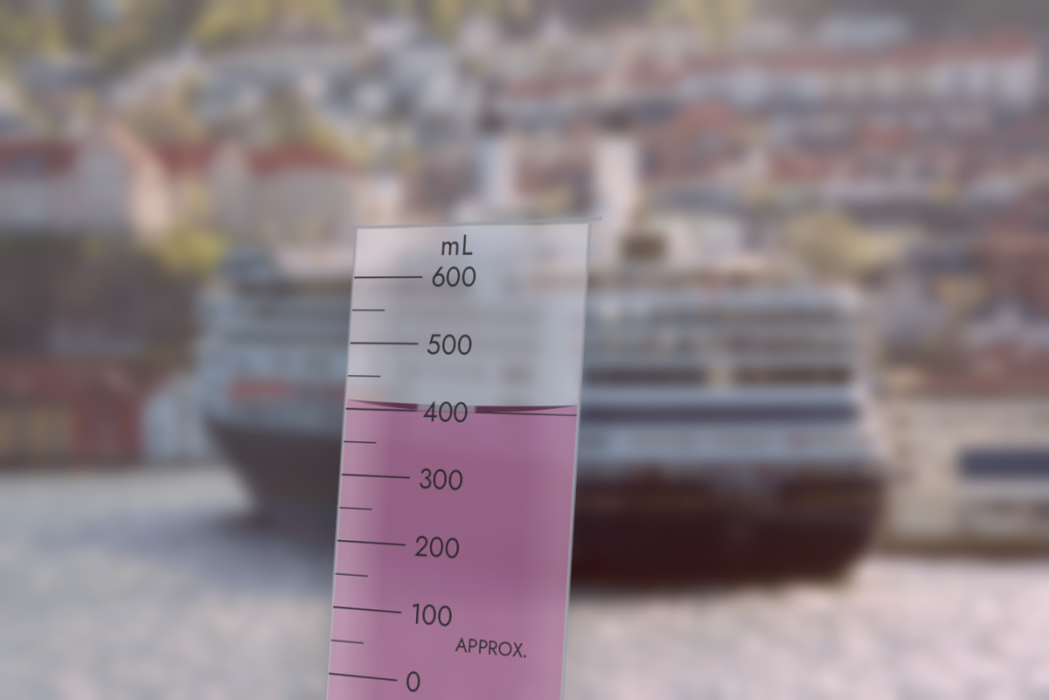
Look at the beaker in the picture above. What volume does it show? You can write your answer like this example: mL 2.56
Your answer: mL 400
